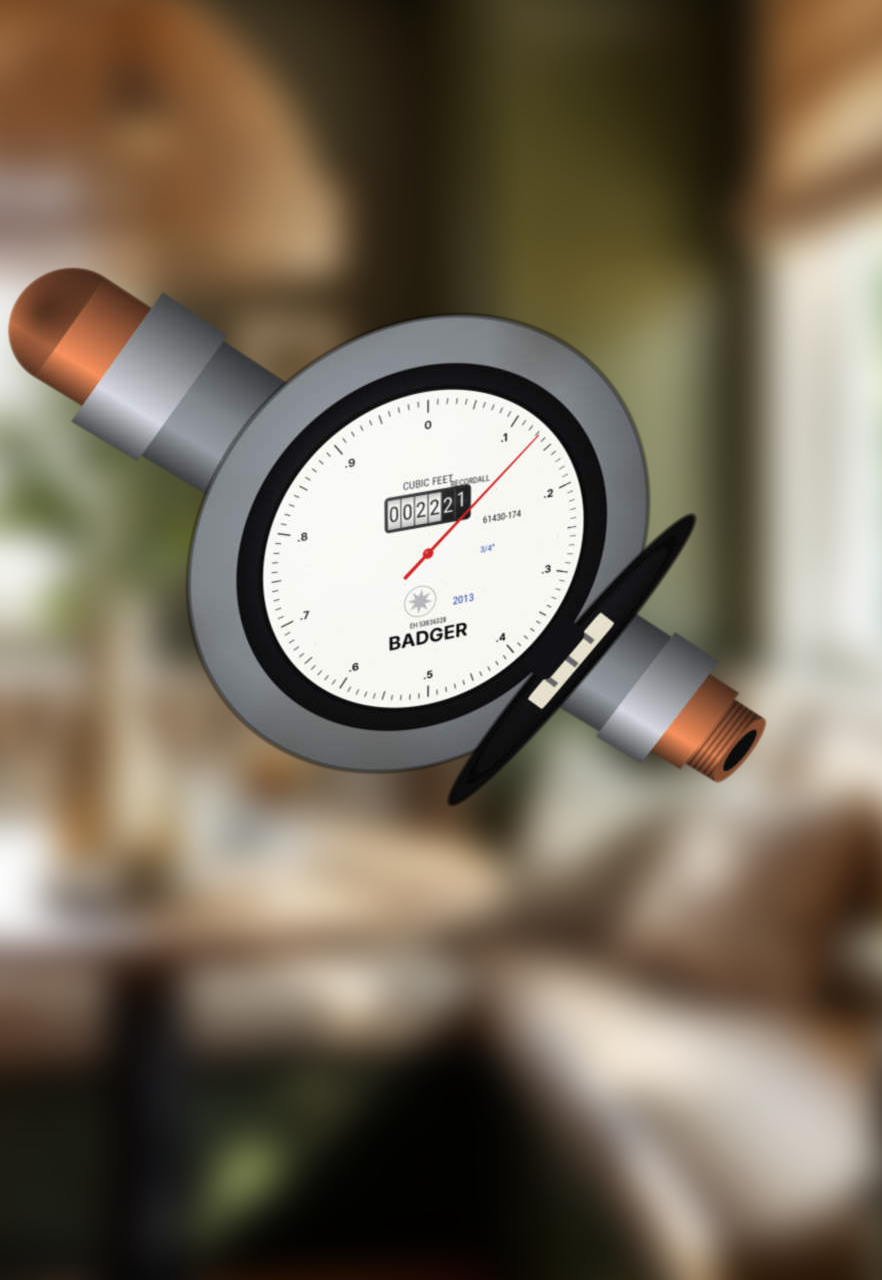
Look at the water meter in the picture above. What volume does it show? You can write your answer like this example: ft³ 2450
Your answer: ft³ 2221.13
